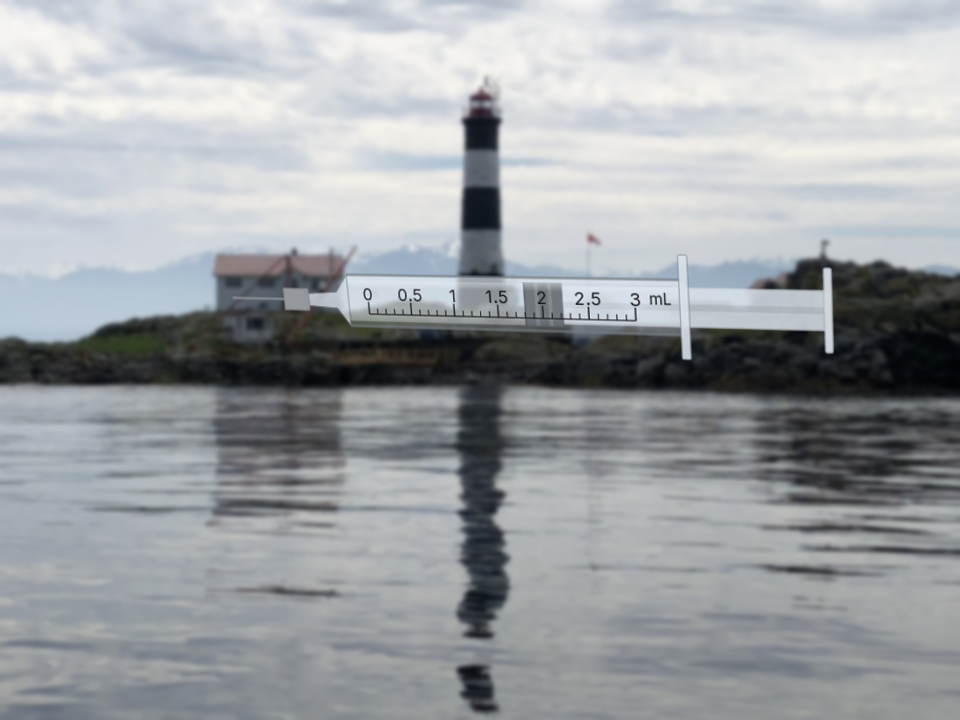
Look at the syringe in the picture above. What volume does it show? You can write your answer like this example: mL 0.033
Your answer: mL 1.8
